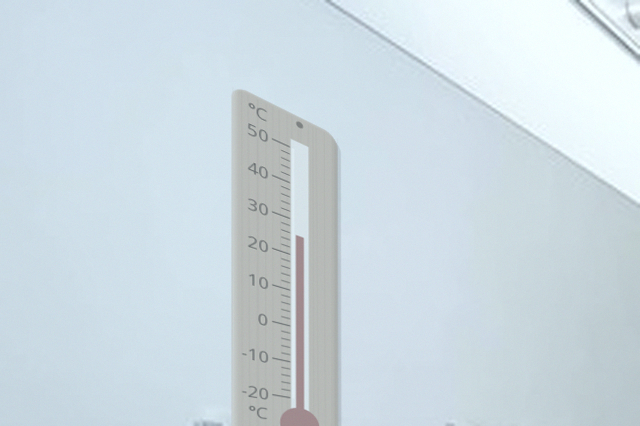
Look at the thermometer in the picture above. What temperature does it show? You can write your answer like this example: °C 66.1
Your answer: °C 26
